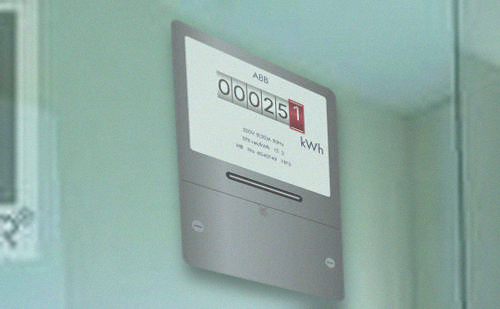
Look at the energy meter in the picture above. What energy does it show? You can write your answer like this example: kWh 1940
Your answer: kWh 25.1
